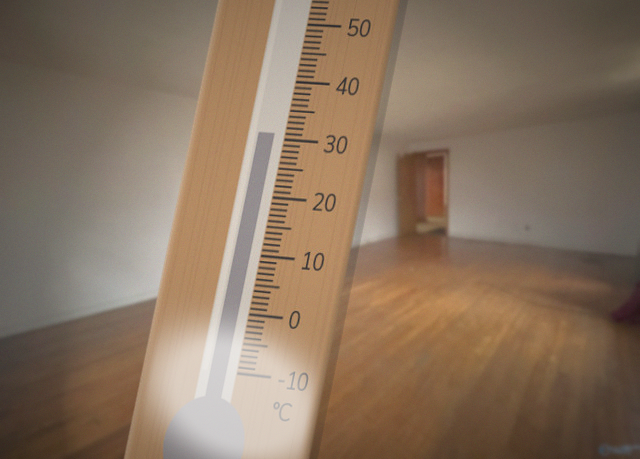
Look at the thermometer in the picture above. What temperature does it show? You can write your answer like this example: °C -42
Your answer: °C 31
